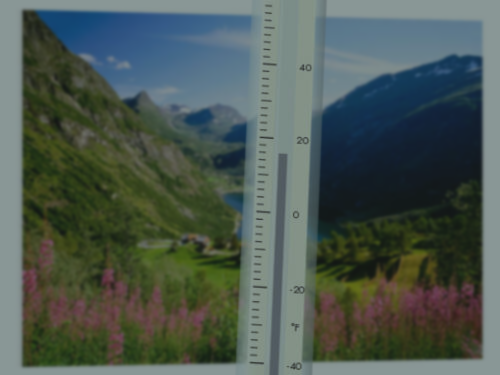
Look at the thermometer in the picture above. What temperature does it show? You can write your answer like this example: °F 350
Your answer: °F 16
